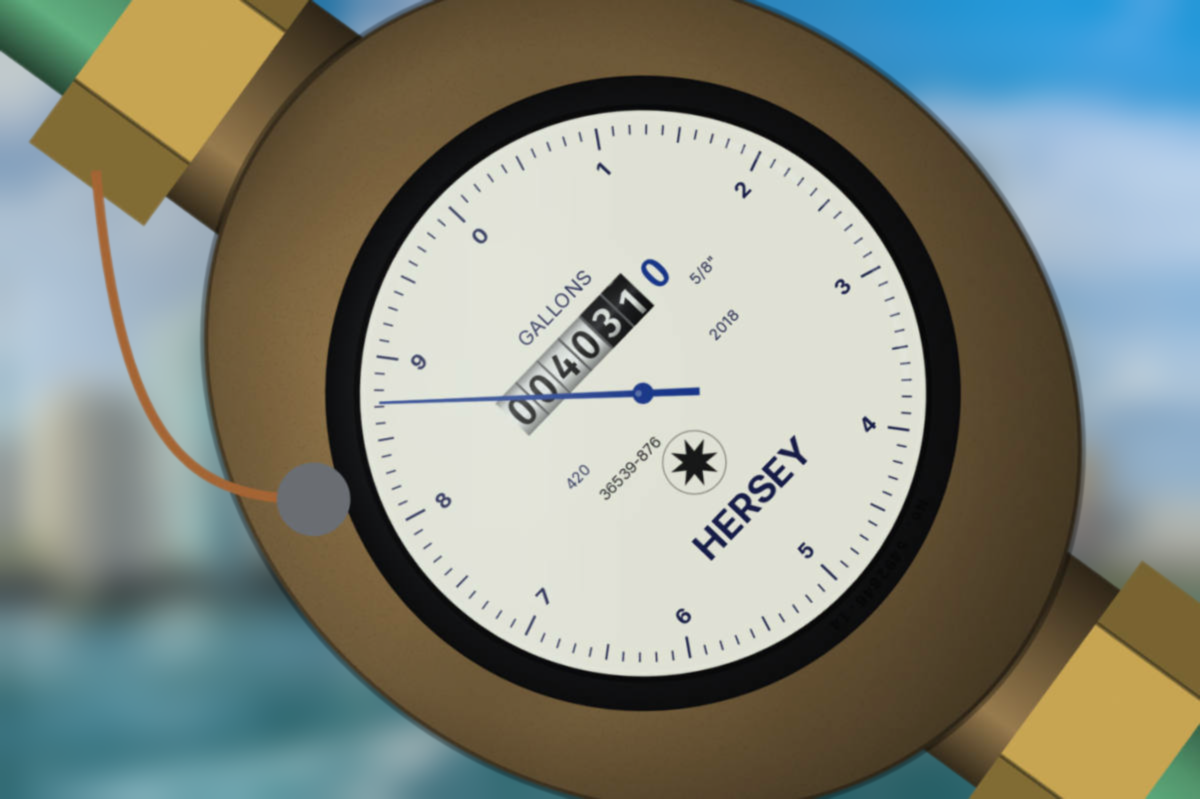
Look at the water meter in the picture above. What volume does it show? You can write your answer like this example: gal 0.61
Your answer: gal 40308.7
